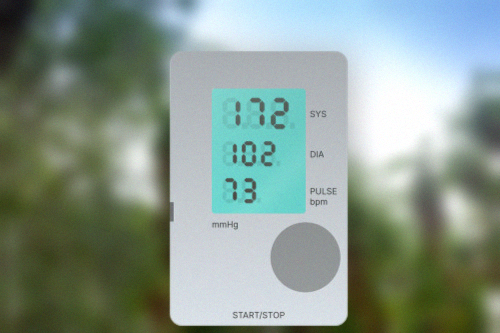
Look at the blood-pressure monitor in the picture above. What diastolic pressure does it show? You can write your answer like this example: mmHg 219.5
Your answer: mmHg 102
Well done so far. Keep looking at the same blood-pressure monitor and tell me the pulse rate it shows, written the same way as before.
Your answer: bpm 73
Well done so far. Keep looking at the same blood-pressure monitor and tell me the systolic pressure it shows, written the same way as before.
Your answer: mmHg 172
